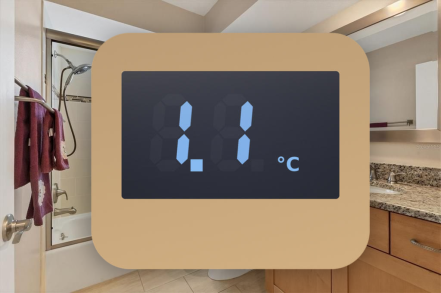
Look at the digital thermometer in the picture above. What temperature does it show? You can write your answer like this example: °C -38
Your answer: °C 1.1
